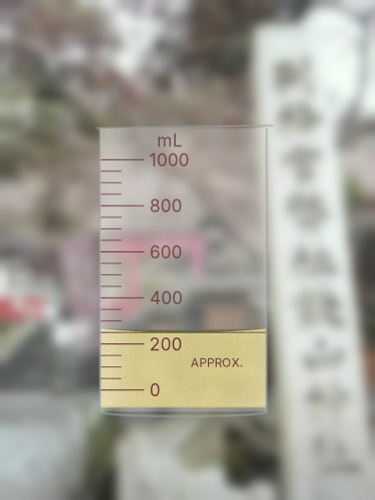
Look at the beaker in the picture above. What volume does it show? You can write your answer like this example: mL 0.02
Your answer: mL 250
